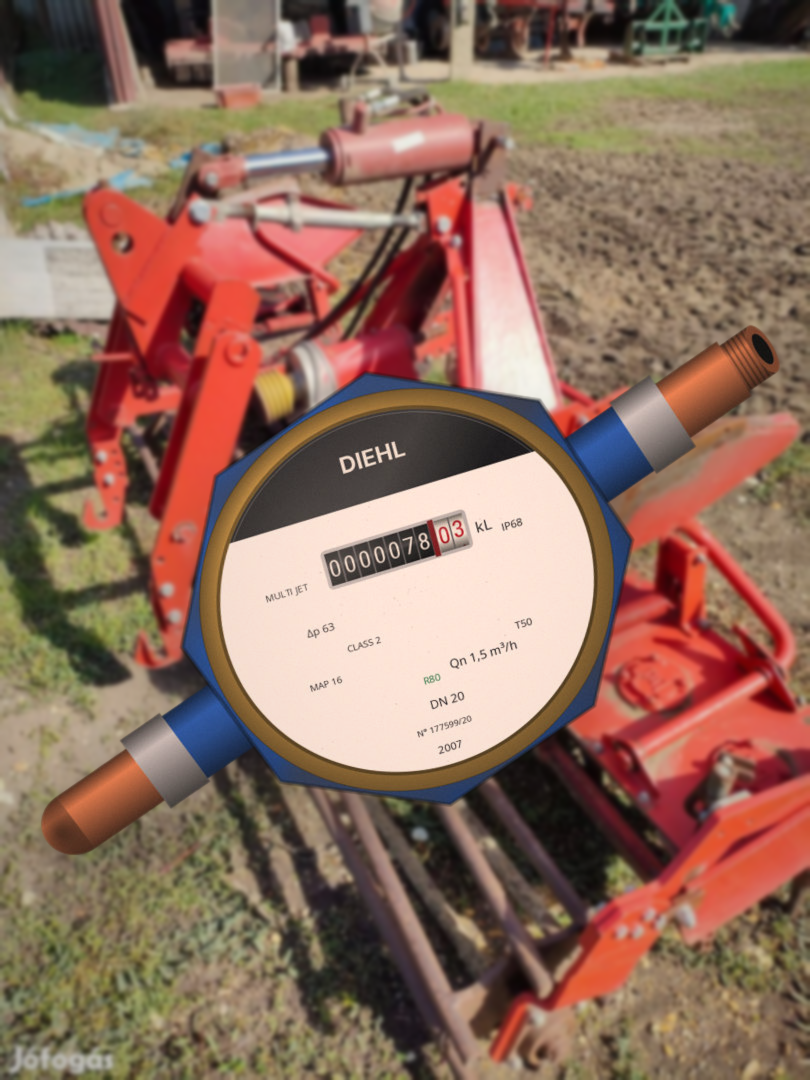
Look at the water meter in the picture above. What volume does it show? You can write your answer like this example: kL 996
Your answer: kL 78.03
